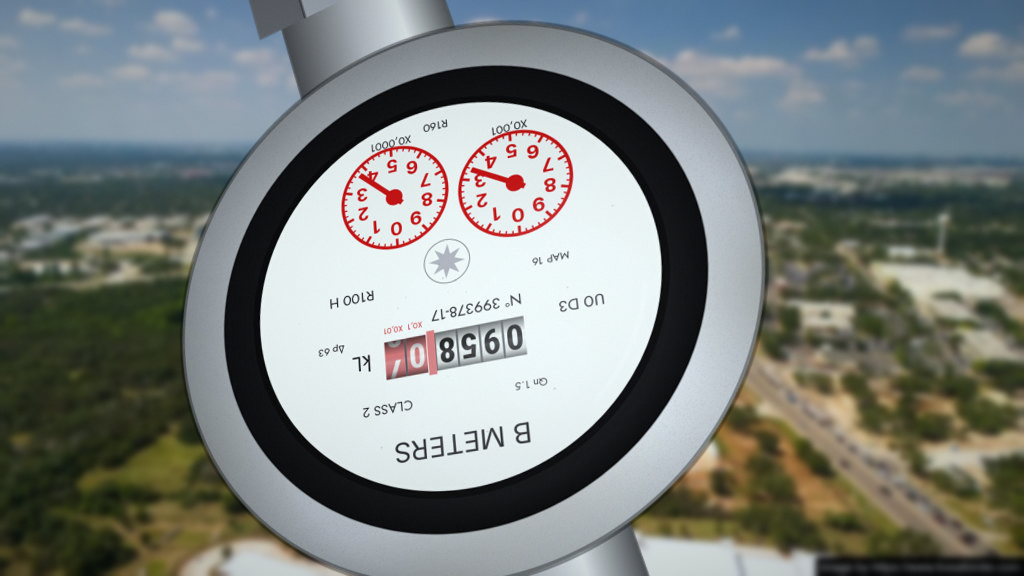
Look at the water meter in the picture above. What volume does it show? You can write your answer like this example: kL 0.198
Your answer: kL 958.0733
